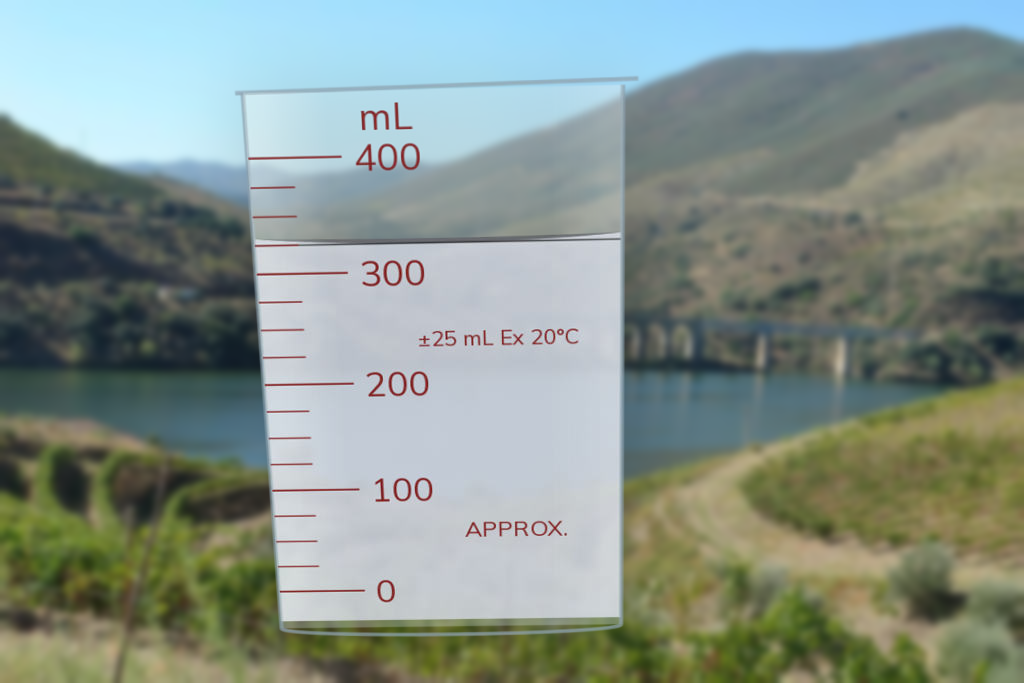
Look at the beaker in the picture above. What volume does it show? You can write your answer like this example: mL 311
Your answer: mL 325
